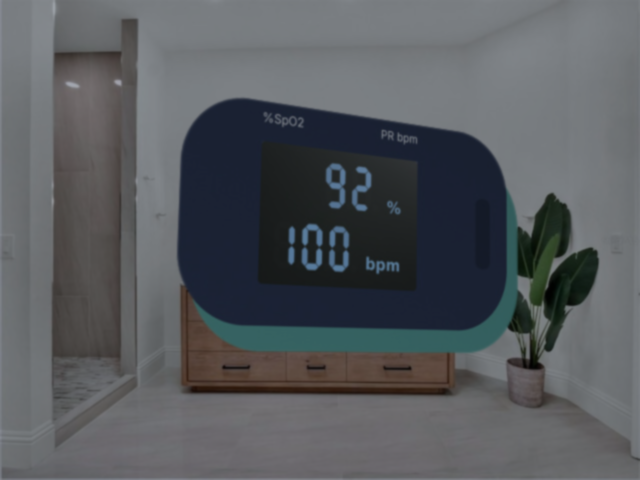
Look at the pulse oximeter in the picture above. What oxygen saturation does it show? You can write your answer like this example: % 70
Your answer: % 92
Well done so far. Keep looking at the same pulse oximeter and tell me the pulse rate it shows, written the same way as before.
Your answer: bpm 100
